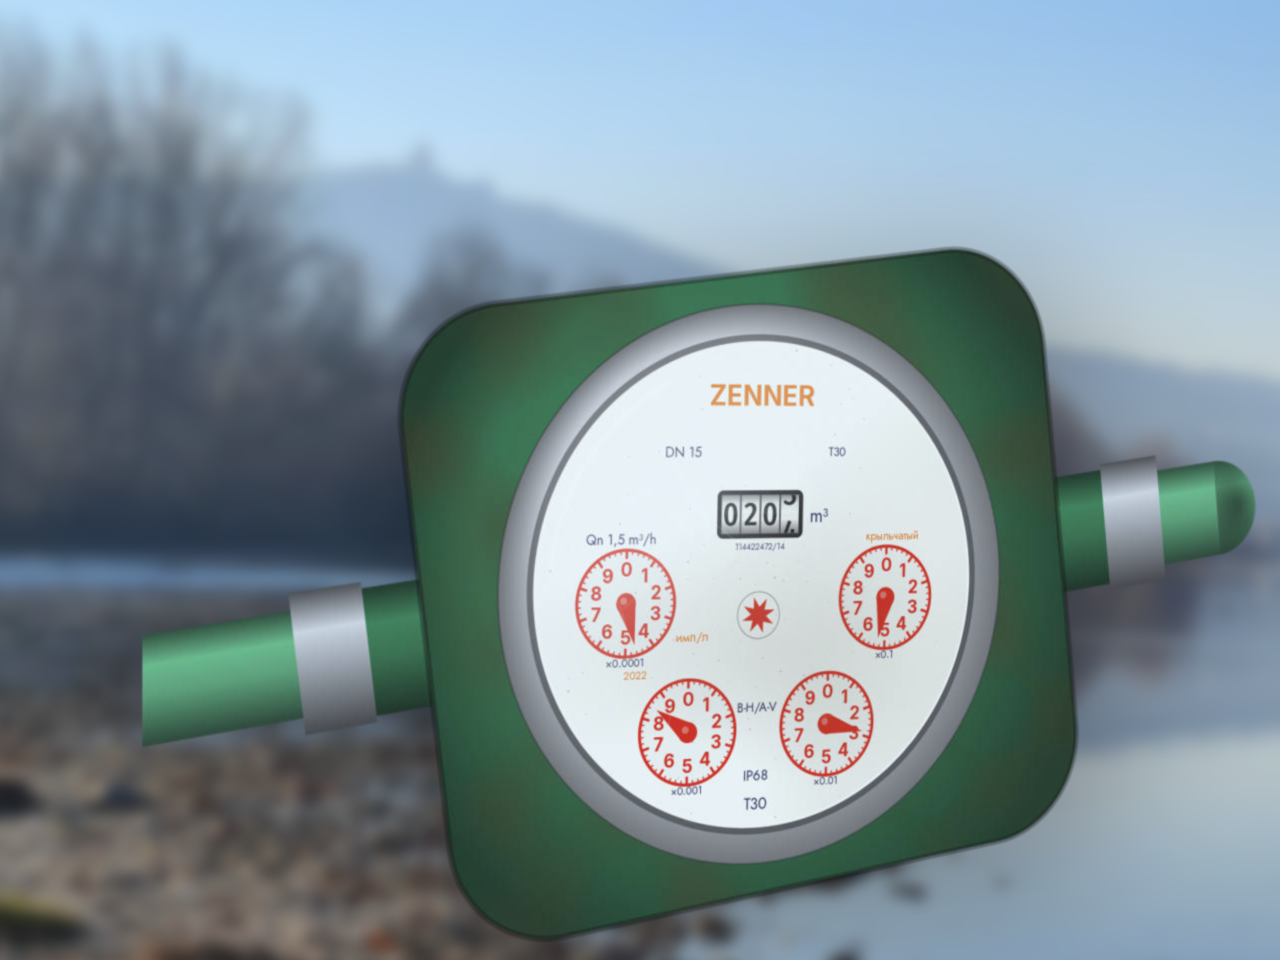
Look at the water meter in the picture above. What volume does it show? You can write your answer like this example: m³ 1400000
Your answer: m³ 203.5284
